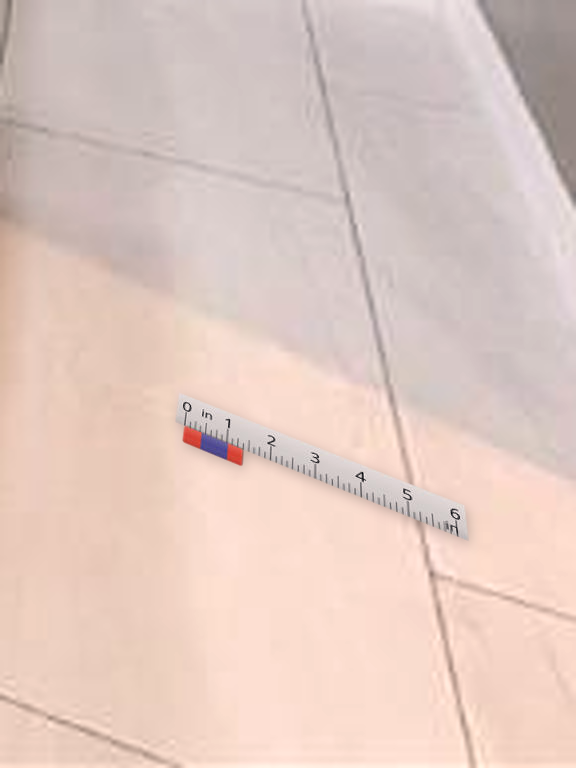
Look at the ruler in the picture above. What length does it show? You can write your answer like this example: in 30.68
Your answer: in 1.375
